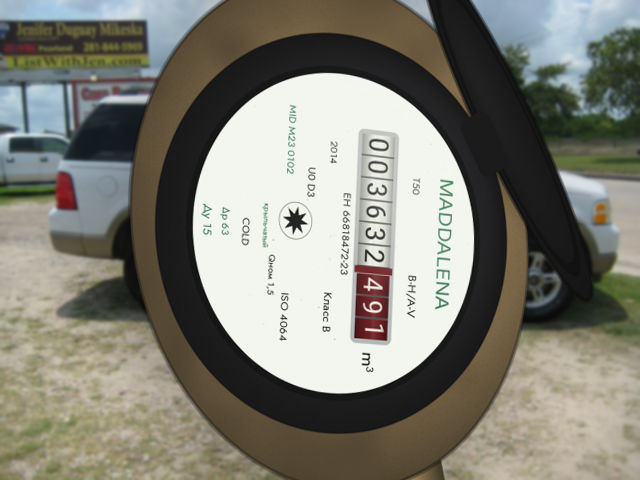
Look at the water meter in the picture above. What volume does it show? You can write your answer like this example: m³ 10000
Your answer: m³ 3632.491
